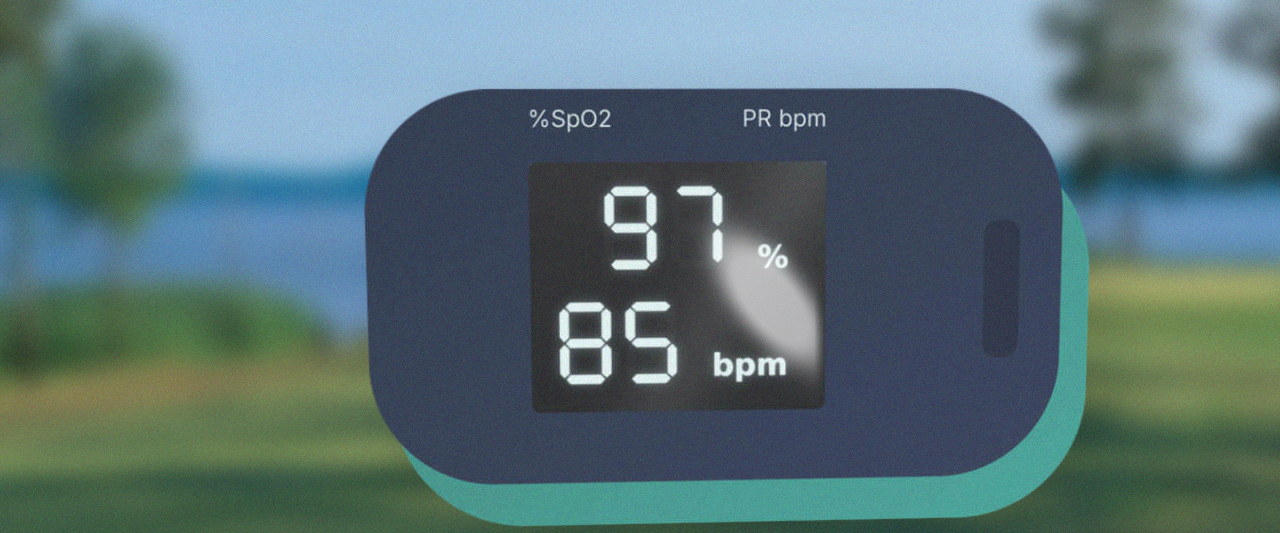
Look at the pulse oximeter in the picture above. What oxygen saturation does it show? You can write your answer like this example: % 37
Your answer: % 97
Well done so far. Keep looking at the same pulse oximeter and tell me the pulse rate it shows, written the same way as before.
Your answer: bpm 85
